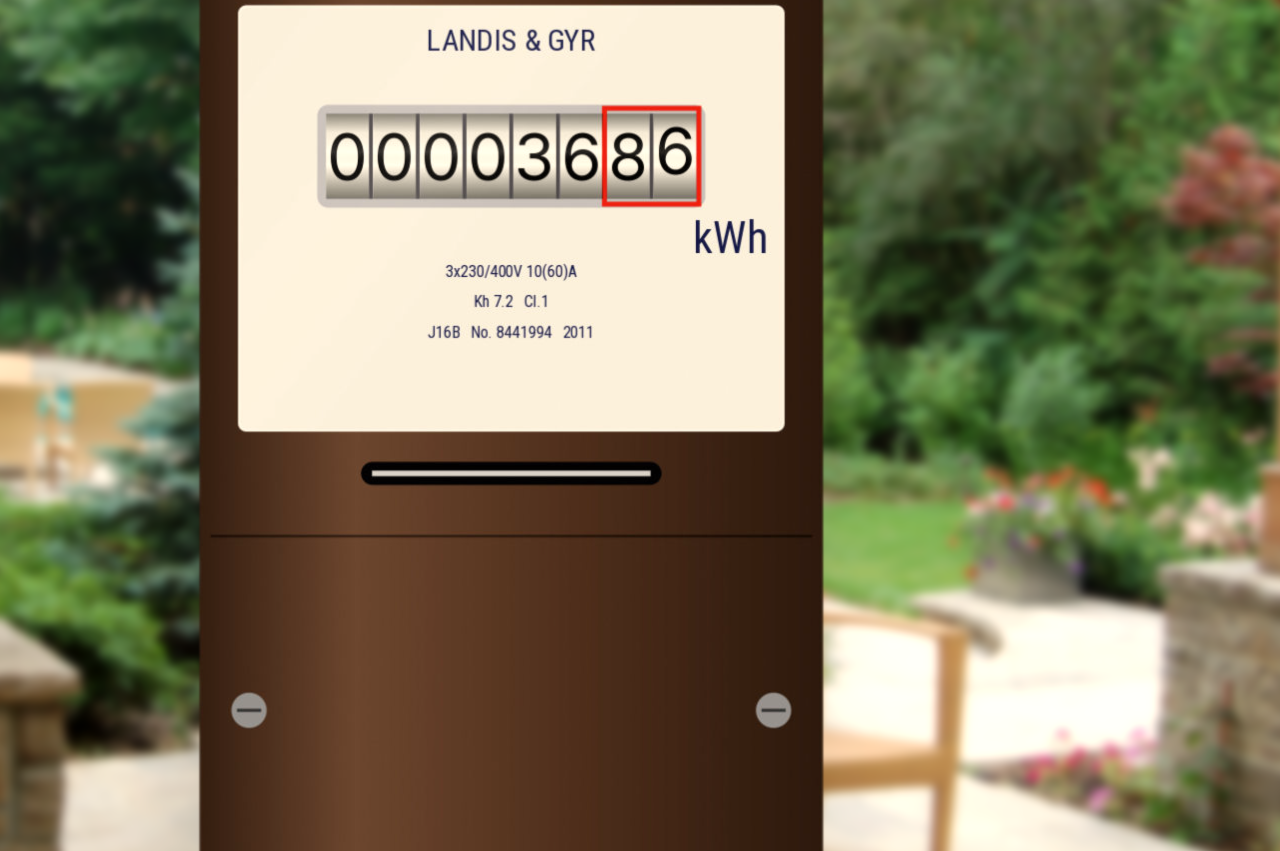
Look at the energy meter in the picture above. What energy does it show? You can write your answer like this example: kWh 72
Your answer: kWh 36.86
